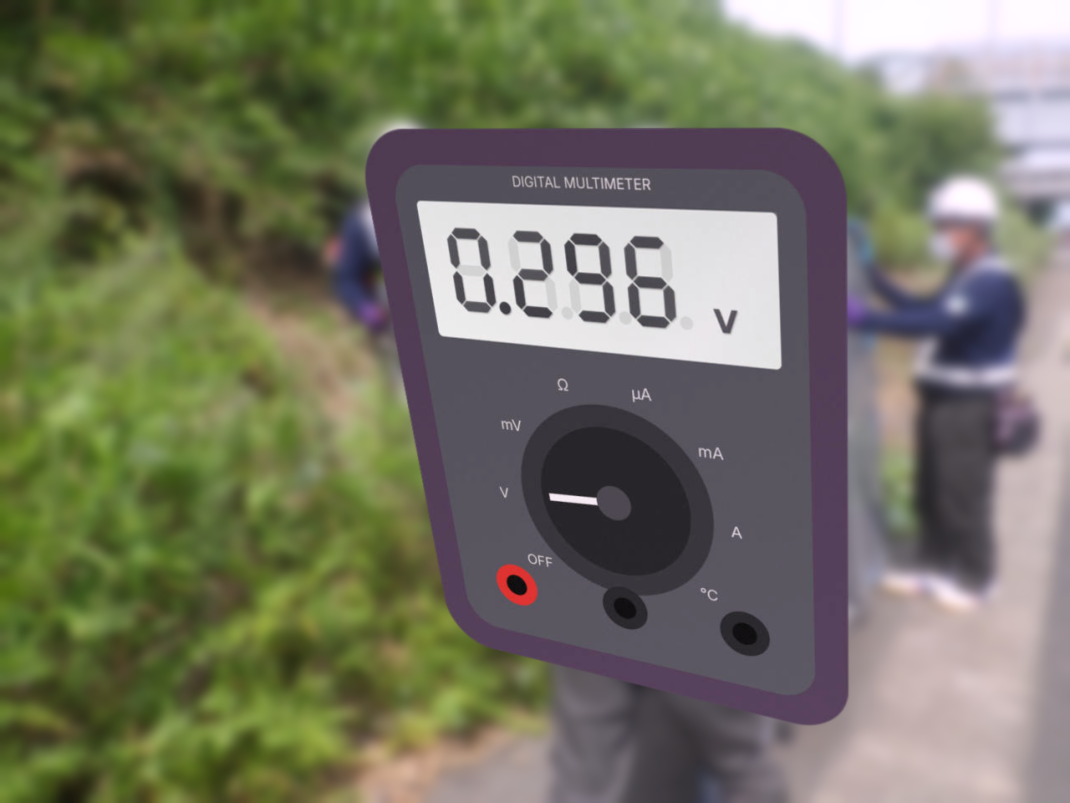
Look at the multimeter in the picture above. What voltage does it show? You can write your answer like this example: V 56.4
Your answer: V 0.296
